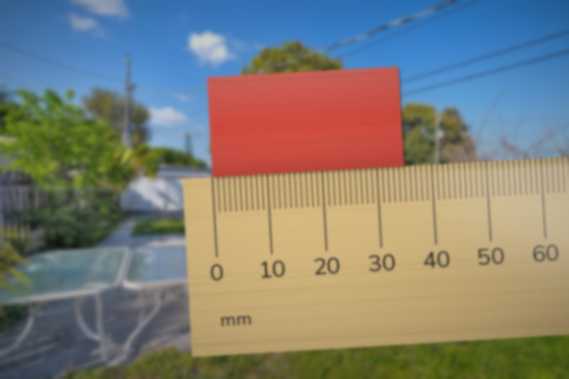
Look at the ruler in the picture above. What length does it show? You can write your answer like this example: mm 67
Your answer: mm 35
